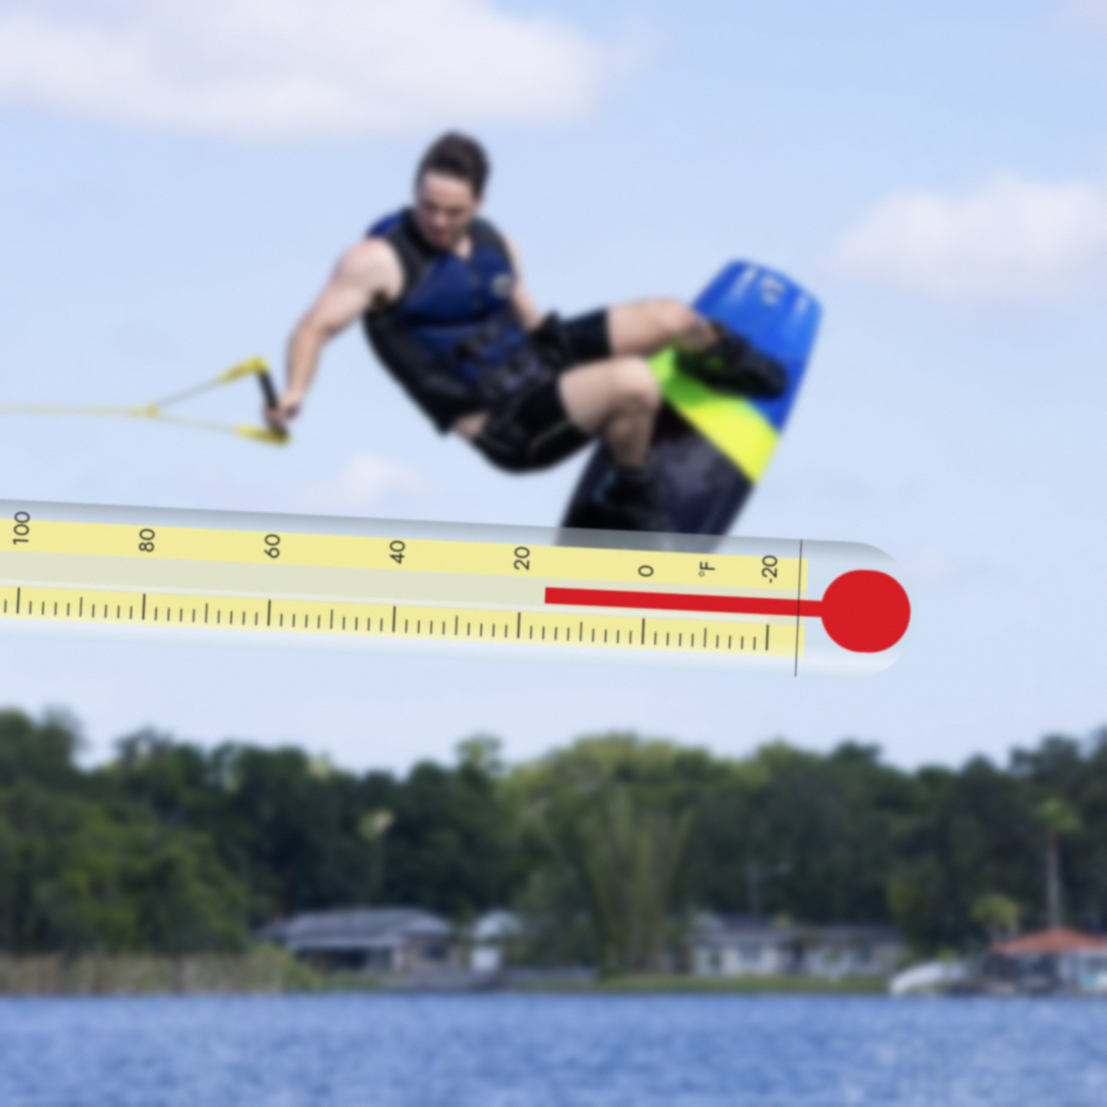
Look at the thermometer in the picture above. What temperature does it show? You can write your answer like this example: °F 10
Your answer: °F 16
